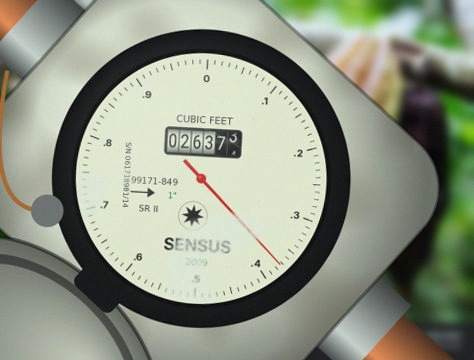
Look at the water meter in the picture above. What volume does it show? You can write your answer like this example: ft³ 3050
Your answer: ft³ 26373.37
